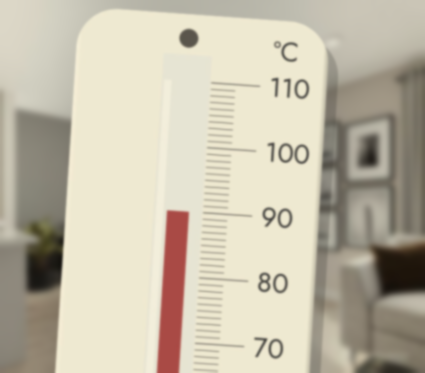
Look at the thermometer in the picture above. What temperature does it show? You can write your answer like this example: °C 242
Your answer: °C 90
